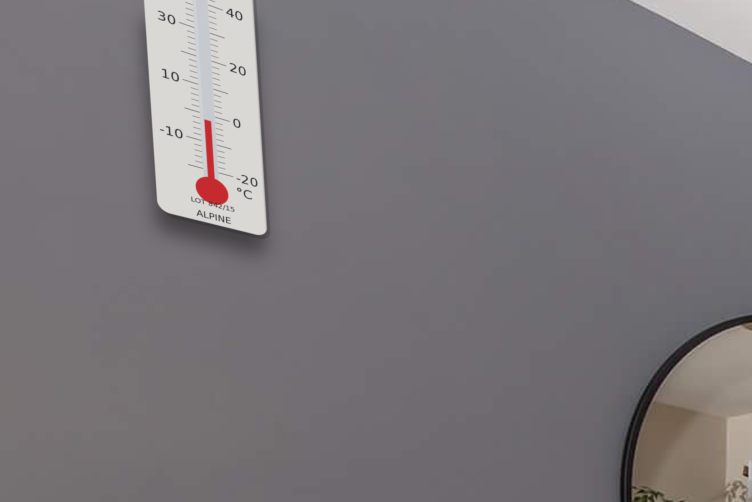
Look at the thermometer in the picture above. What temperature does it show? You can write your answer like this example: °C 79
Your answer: °C -2
